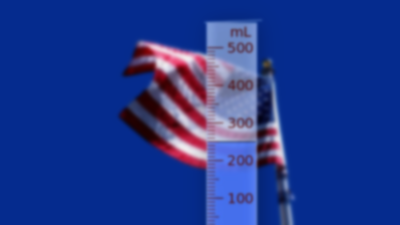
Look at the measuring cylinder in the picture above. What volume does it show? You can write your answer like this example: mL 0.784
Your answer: mL 250
